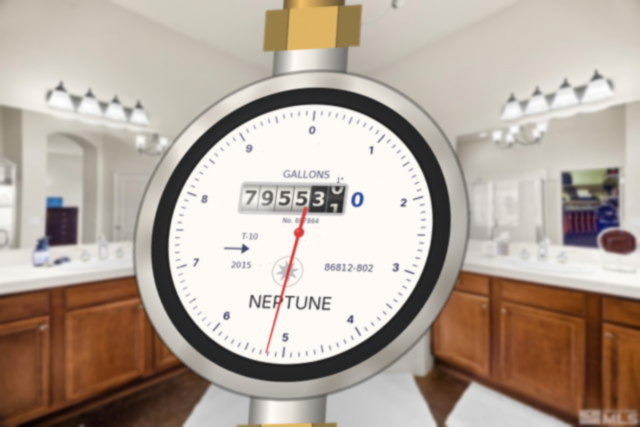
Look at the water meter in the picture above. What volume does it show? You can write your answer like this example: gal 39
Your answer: gal 7955305.2
